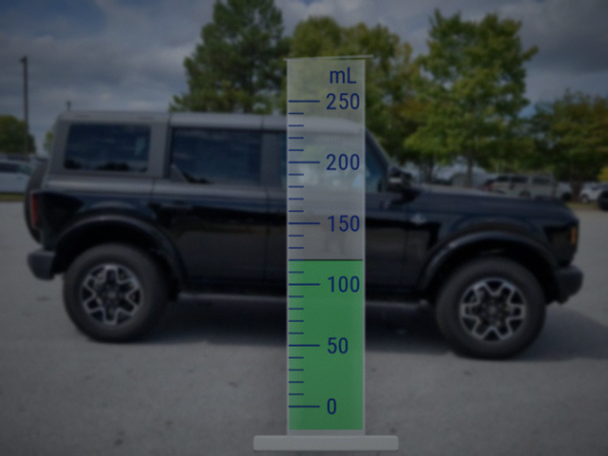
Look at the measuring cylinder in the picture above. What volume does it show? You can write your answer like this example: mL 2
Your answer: mL 120
